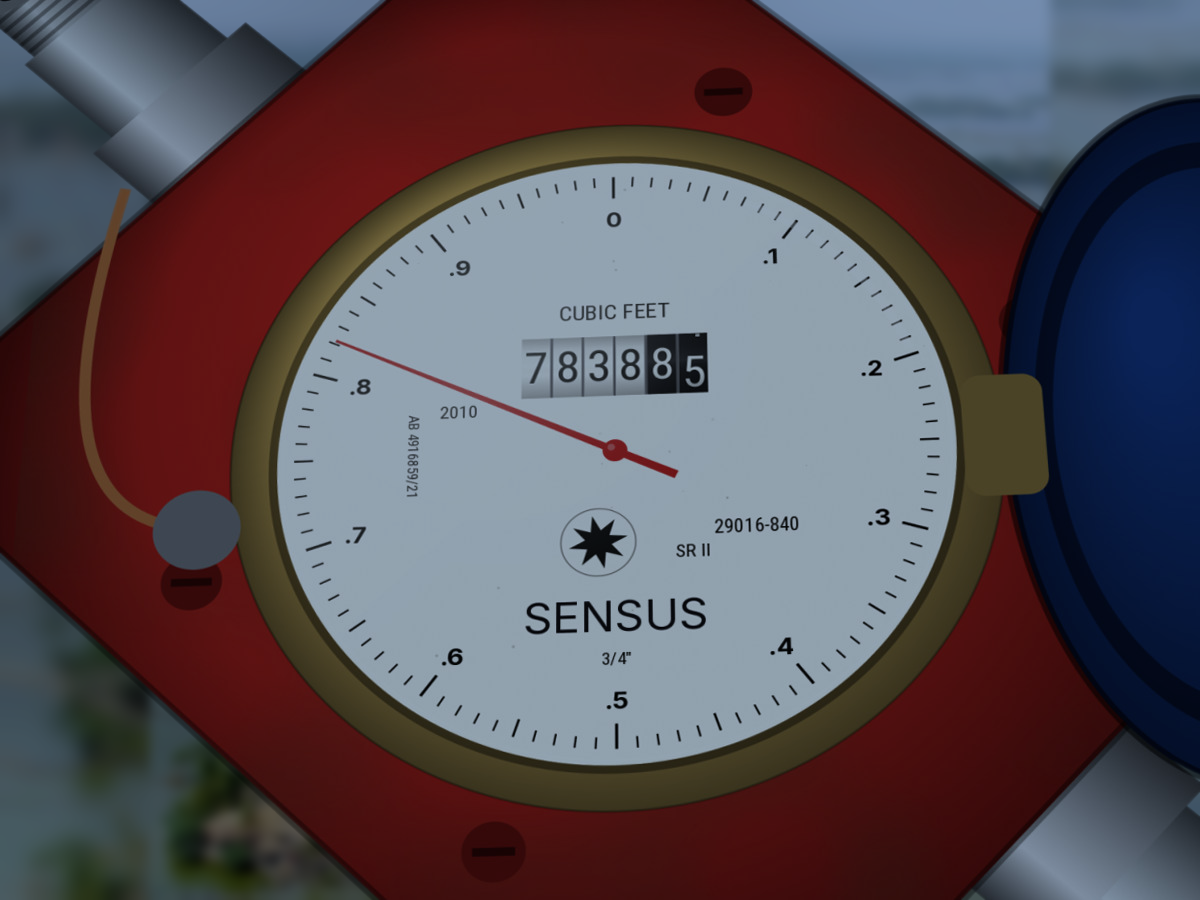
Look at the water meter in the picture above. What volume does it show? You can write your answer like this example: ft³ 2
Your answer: ft³ 783884.82
